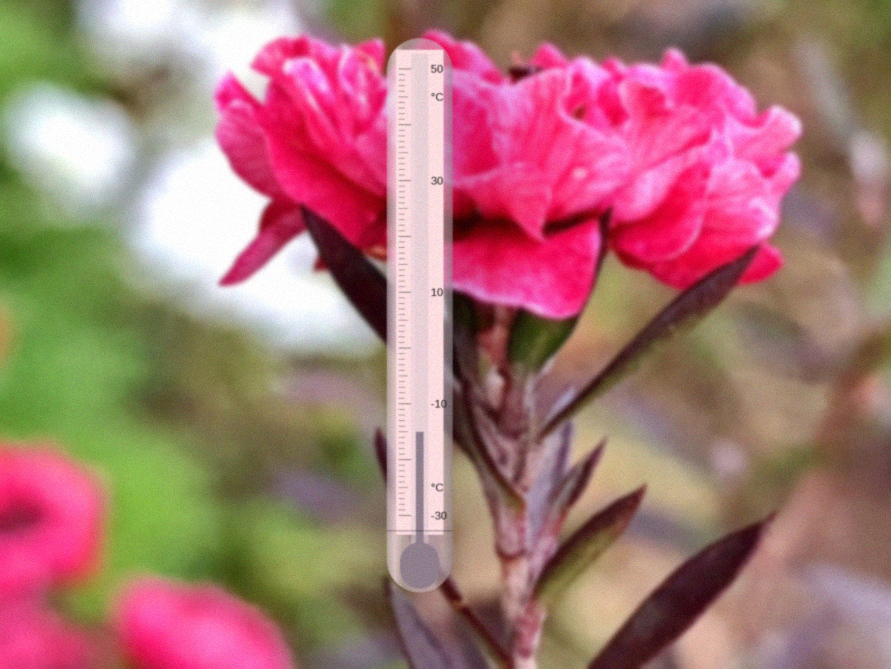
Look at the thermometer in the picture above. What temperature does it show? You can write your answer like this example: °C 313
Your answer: °C -15
